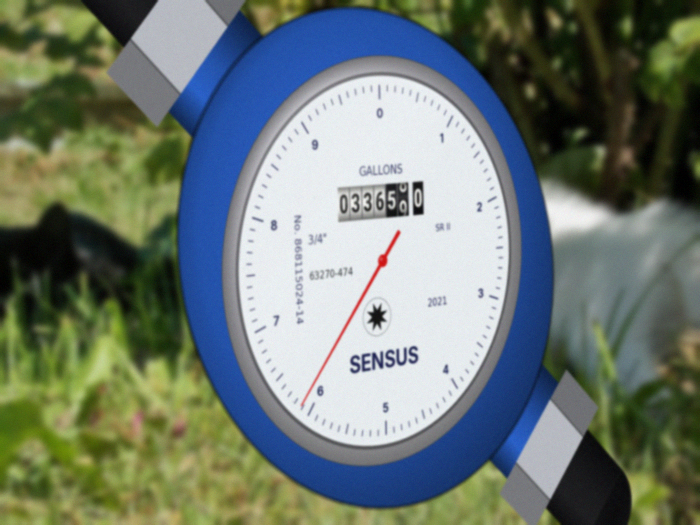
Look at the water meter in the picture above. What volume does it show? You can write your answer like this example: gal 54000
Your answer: gal 336586.1
